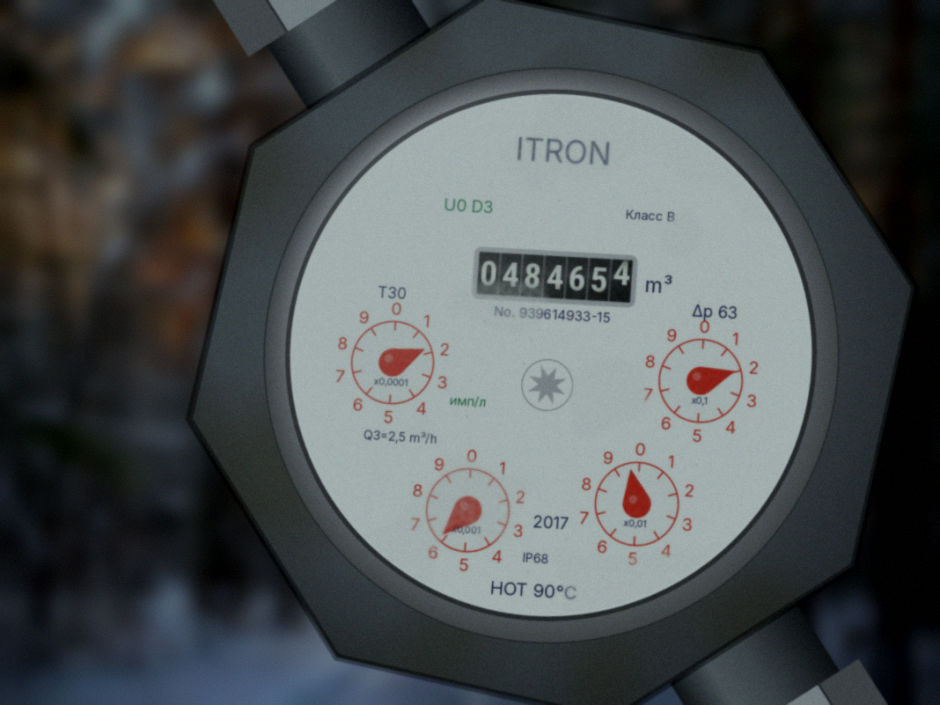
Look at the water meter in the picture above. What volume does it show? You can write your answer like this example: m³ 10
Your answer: m³ 484654.1961
